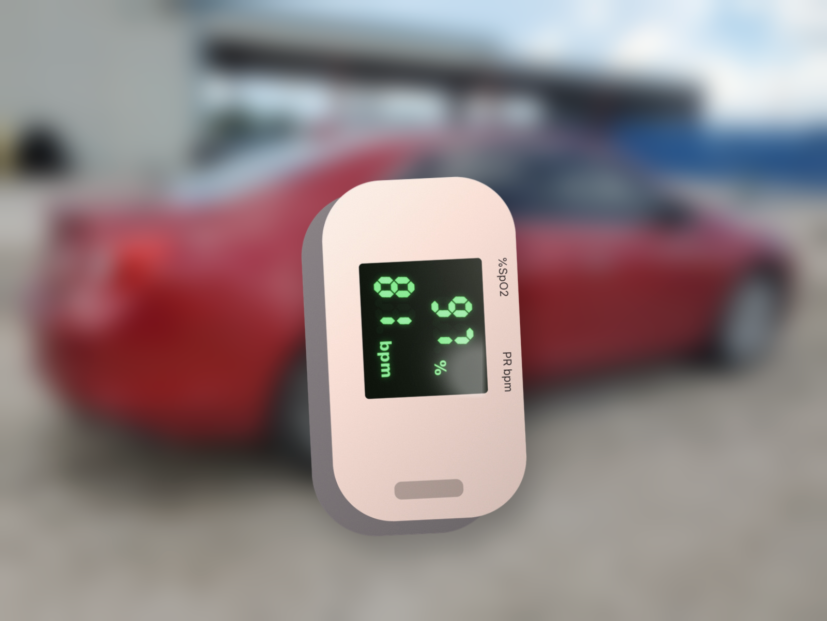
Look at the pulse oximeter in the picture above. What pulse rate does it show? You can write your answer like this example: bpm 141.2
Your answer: bpm 81
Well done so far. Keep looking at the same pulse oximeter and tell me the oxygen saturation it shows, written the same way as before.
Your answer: % 97
